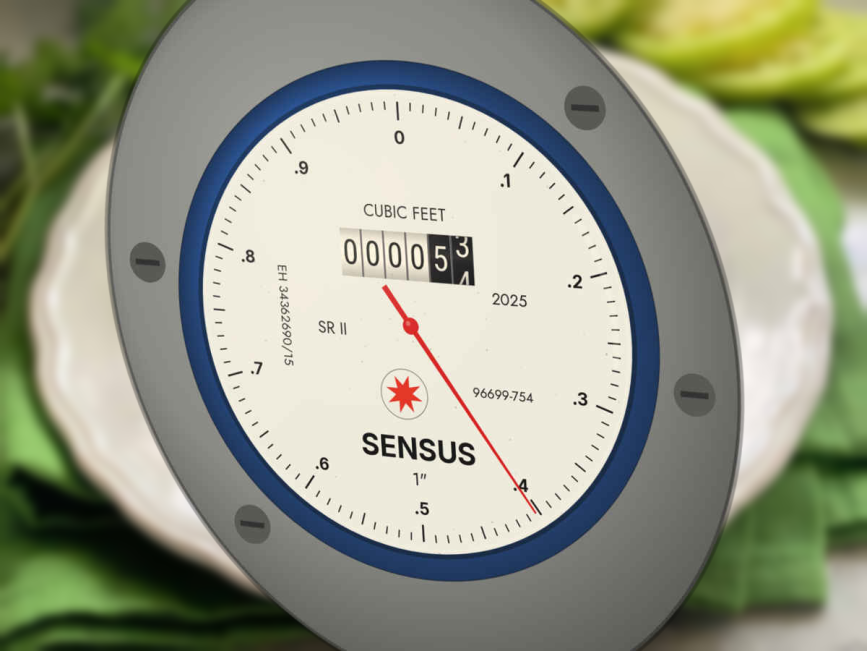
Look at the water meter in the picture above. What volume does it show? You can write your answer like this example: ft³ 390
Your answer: ft³ 53.40
